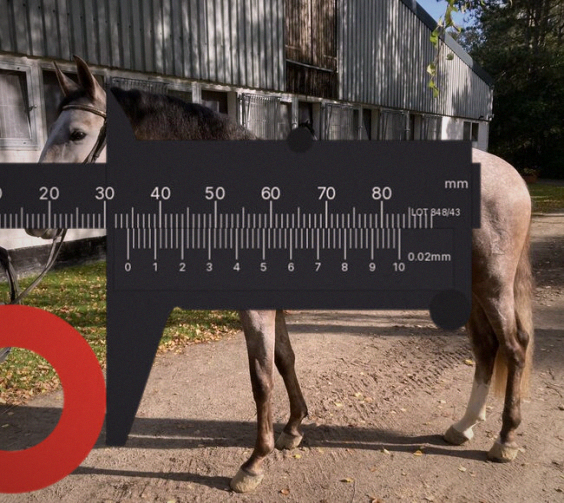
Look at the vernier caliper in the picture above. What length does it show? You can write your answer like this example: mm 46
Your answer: mm 34.2
